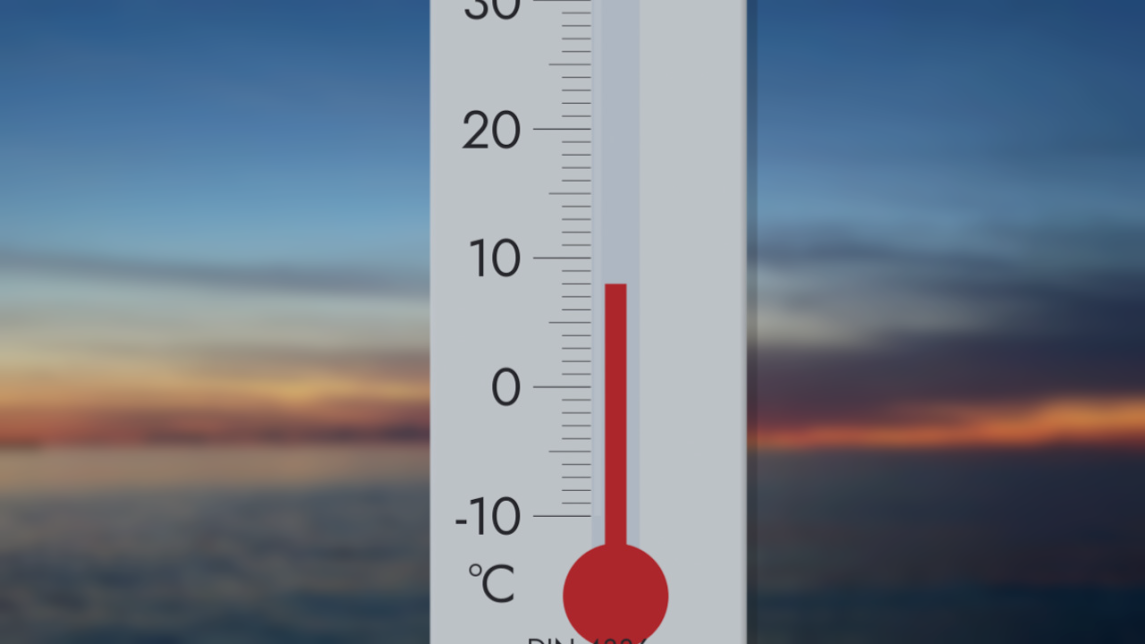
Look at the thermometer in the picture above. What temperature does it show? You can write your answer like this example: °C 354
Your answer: °C 8
